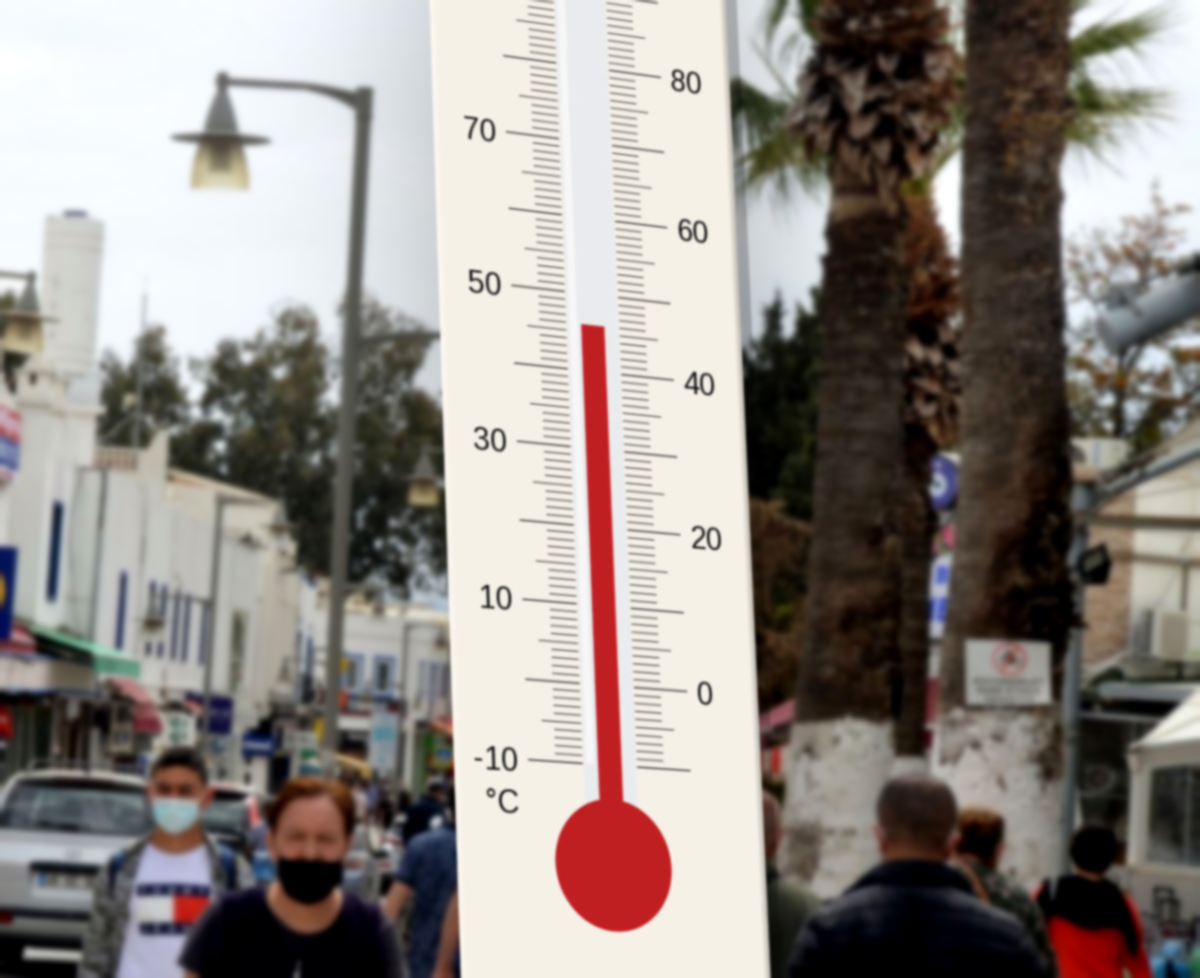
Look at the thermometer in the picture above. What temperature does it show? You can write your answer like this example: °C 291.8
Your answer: °C 46
